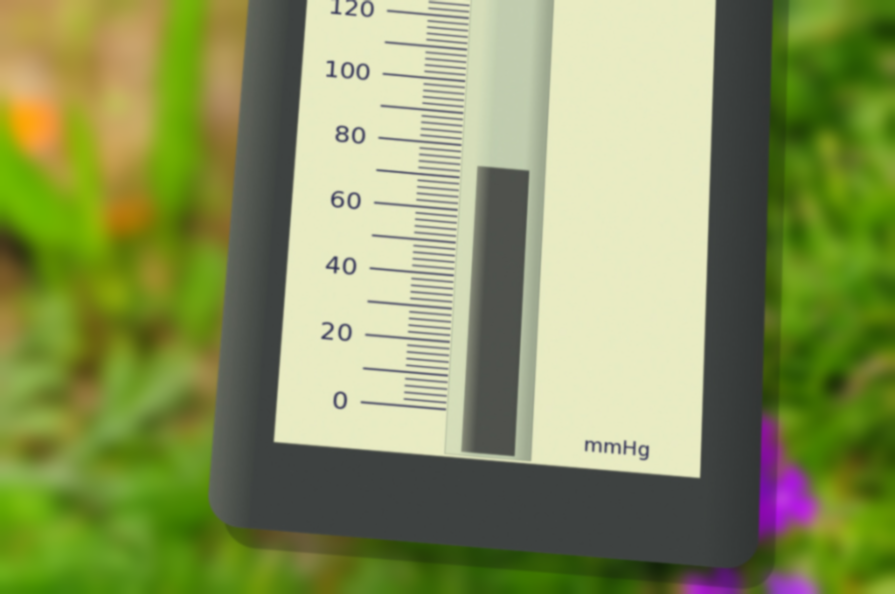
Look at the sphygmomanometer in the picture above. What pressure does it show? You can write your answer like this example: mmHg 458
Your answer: mmHg 74
